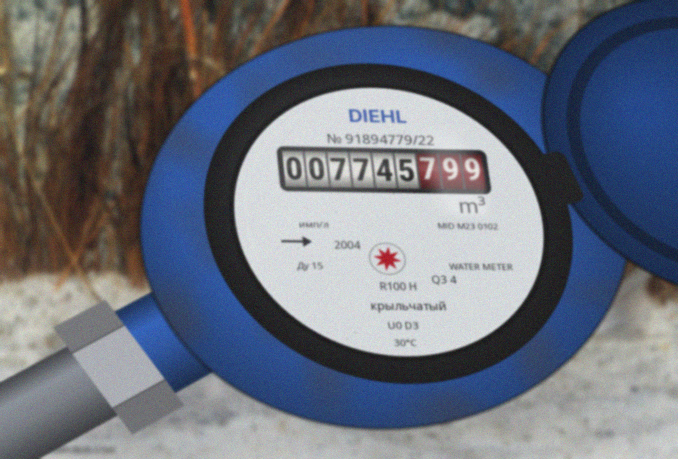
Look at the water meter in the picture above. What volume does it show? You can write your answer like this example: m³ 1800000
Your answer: m³ 7745.799
